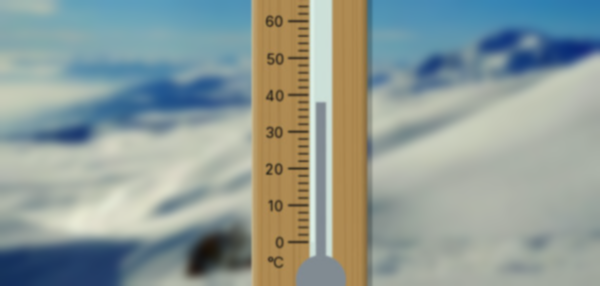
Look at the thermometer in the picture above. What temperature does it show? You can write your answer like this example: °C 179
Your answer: °C 38
